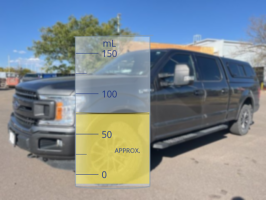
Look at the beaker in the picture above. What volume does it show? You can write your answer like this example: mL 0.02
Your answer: mL 75
